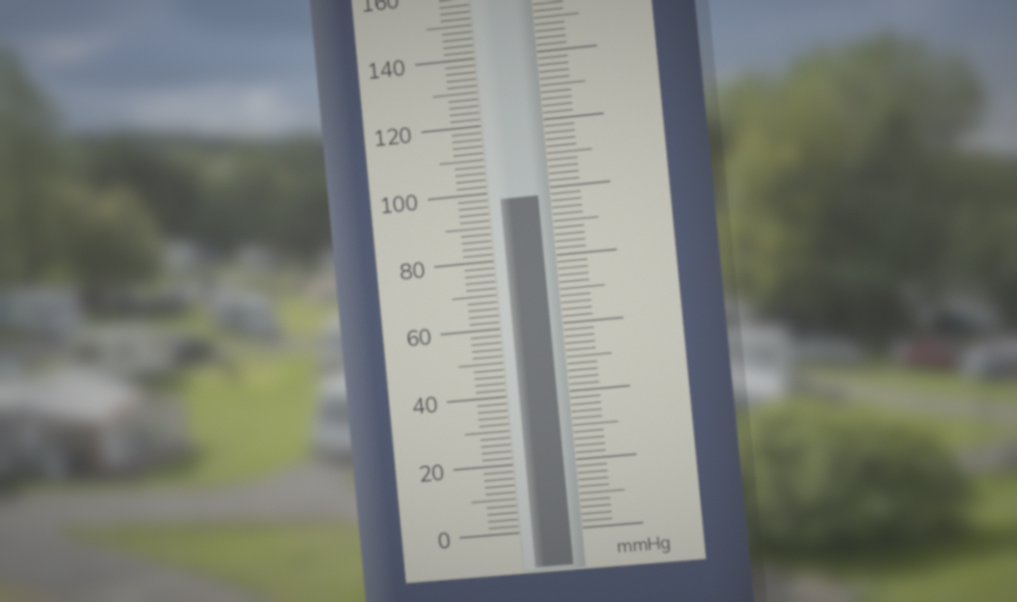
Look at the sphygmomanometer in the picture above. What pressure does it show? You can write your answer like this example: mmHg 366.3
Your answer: mmHg 98
